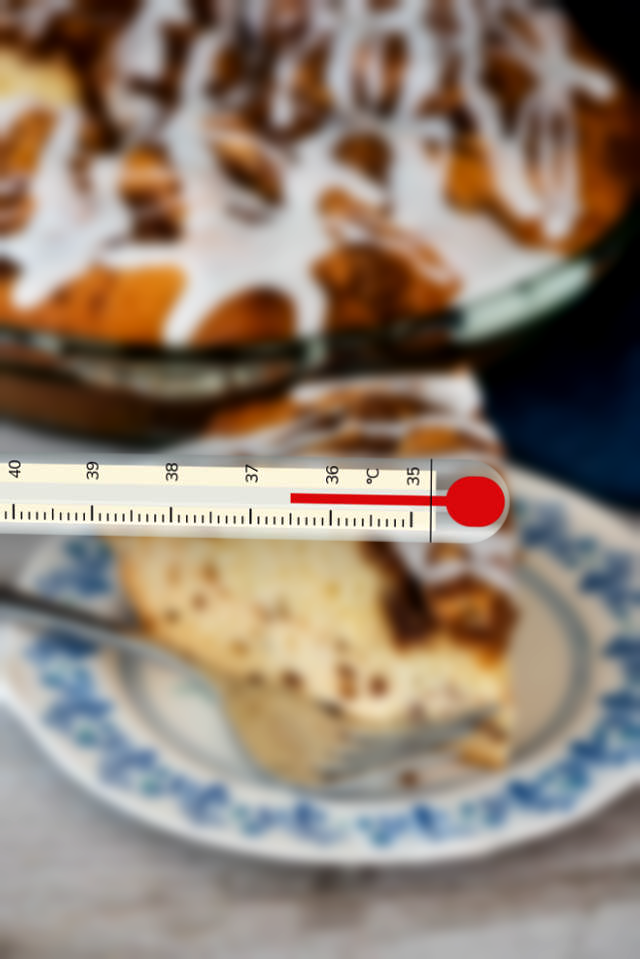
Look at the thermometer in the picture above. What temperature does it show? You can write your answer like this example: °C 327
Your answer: °C 36.5
